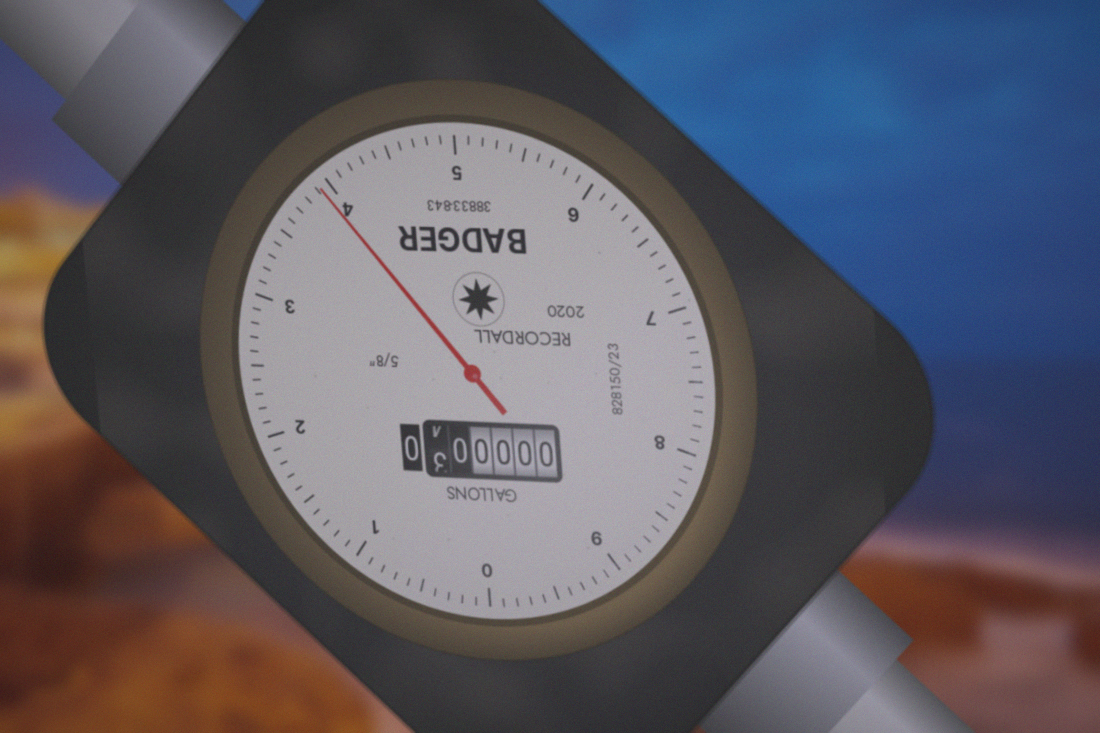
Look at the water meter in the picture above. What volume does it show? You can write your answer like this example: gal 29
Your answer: gal 33.9
